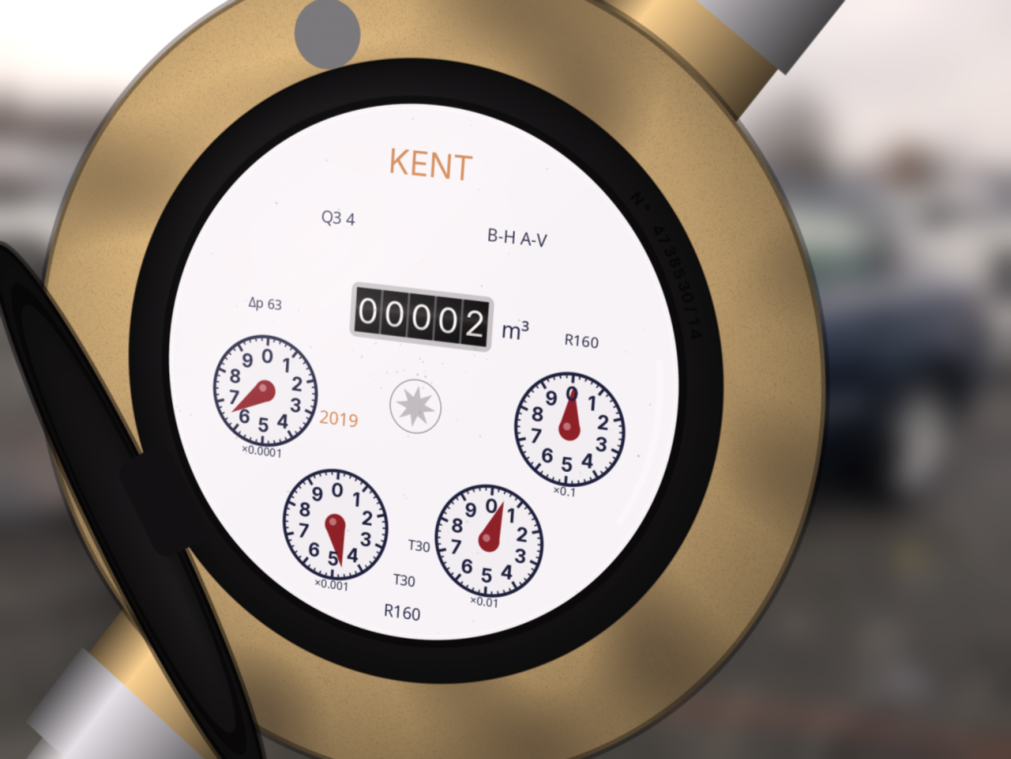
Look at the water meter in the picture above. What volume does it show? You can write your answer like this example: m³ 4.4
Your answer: m³ 2.0046
